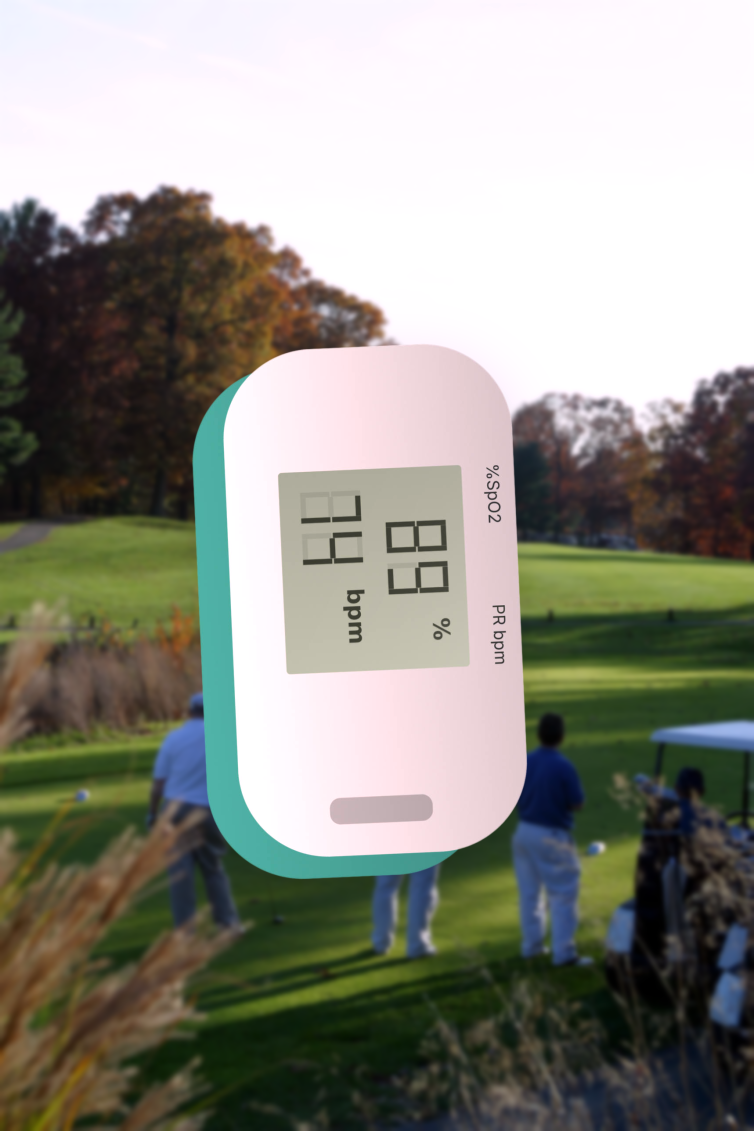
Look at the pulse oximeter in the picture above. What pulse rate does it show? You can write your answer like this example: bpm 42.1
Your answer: bpm 74
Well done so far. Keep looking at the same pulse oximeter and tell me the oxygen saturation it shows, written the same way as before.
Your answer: % 89
